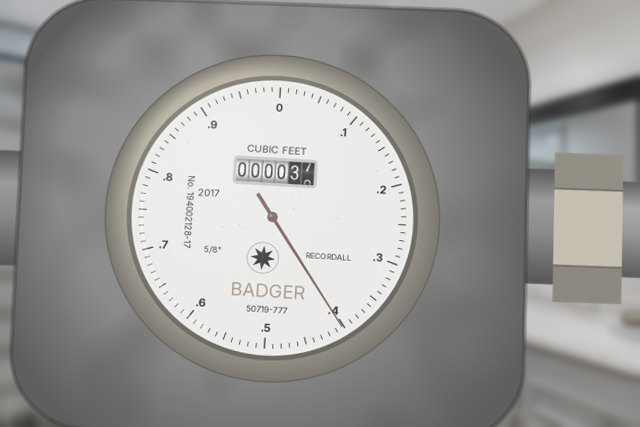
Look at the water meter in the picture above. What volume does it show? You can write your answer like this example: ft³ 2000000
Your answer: ft³ 37.40
